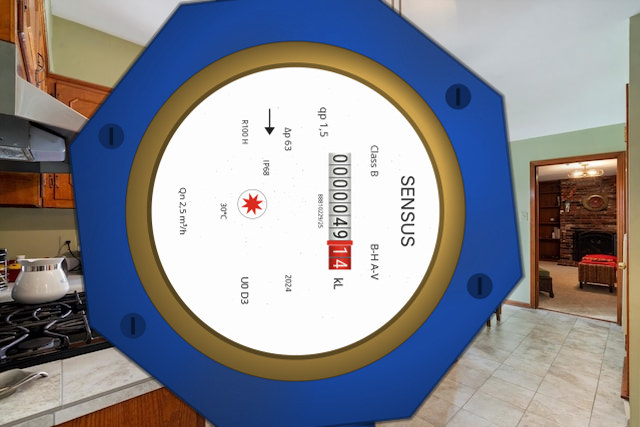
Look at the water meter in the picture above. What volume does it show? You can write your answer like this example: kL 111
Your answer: kL 49.14
